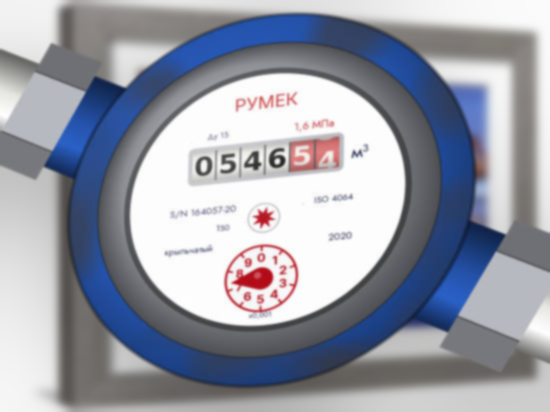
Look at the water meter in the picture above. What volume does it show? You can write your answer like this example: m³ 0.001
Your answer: m³ 546.537
